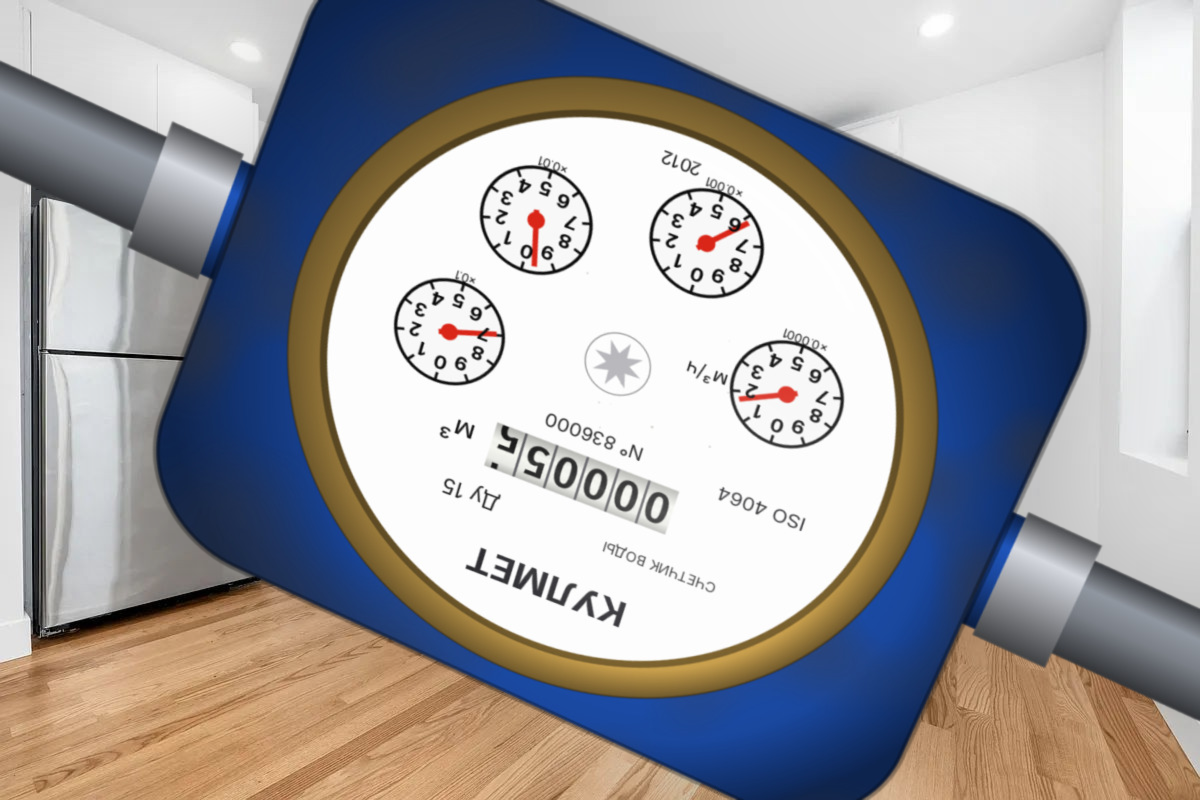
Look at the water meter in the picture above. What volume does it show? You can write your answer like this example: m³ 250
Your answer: m³ 54.6961
